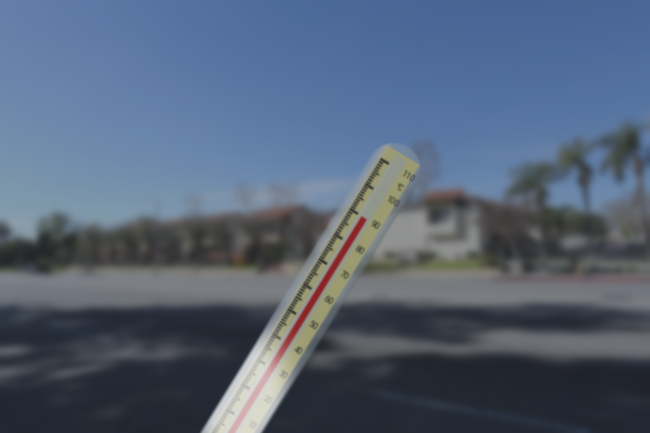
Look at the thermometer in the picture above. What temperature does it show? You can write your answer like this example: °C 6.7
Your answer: °C 90
